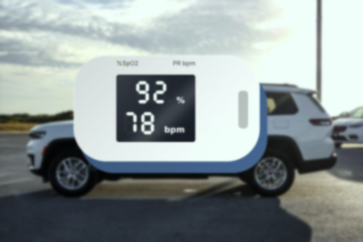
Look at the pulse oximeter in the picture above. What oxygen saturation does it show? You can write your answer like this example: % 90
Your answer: % 92
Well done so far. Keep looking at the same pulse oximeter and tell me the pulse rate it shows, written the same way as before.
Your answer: bpm 78
